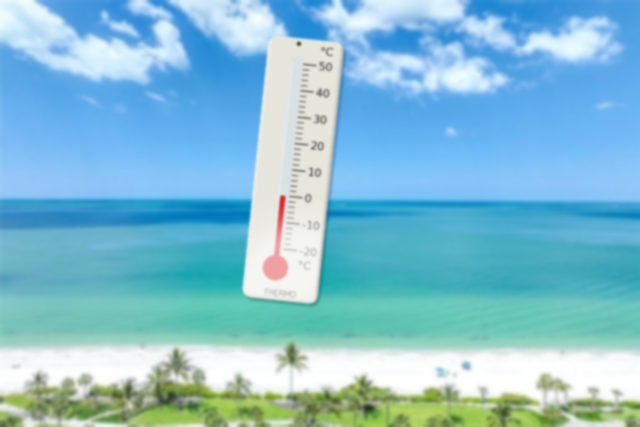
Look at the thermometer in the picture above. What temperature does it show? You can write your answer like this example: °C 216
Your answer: °C 0
